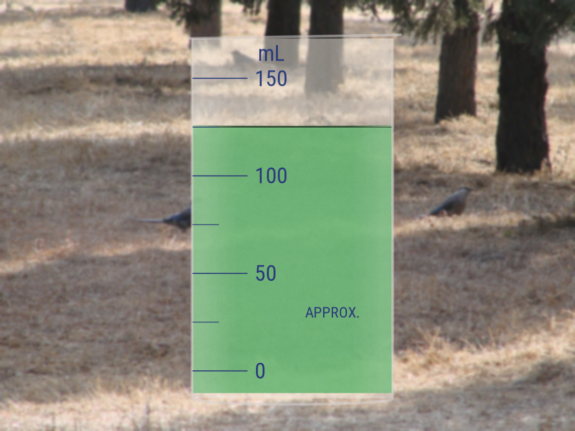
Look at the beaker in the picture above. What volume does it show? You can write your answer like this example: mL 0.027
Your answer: mL 125
